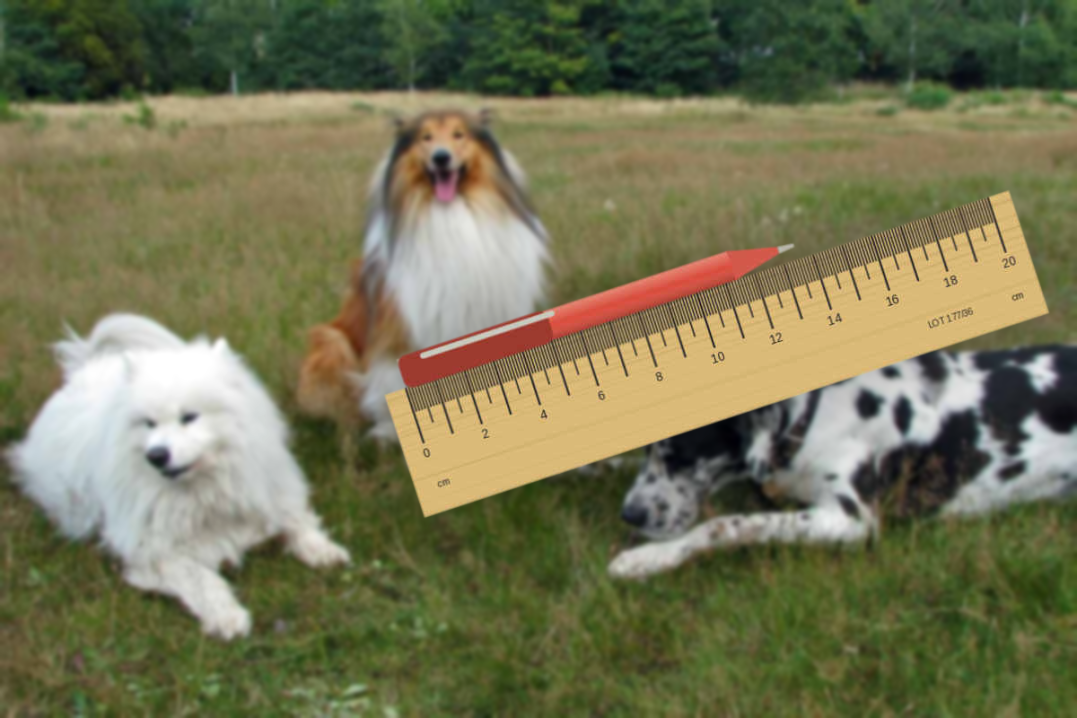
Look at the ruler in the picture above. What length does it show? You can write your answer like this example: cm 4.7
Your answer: cm 13.5
